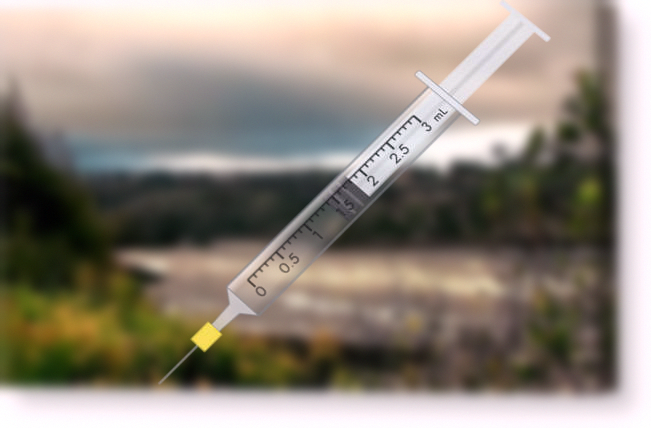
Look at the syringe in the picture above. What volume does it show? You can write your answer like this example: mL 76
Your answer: mL 1.4
